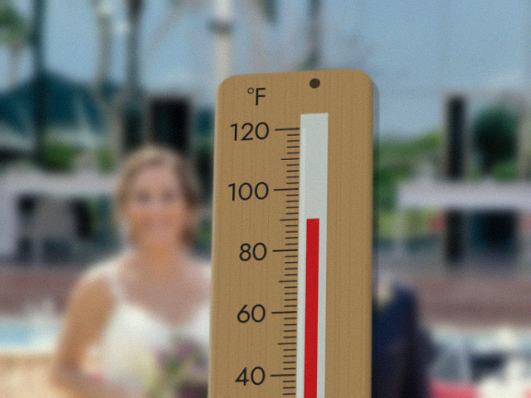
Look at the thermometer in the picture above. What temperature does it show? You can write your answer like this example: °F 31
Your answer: °F 90
